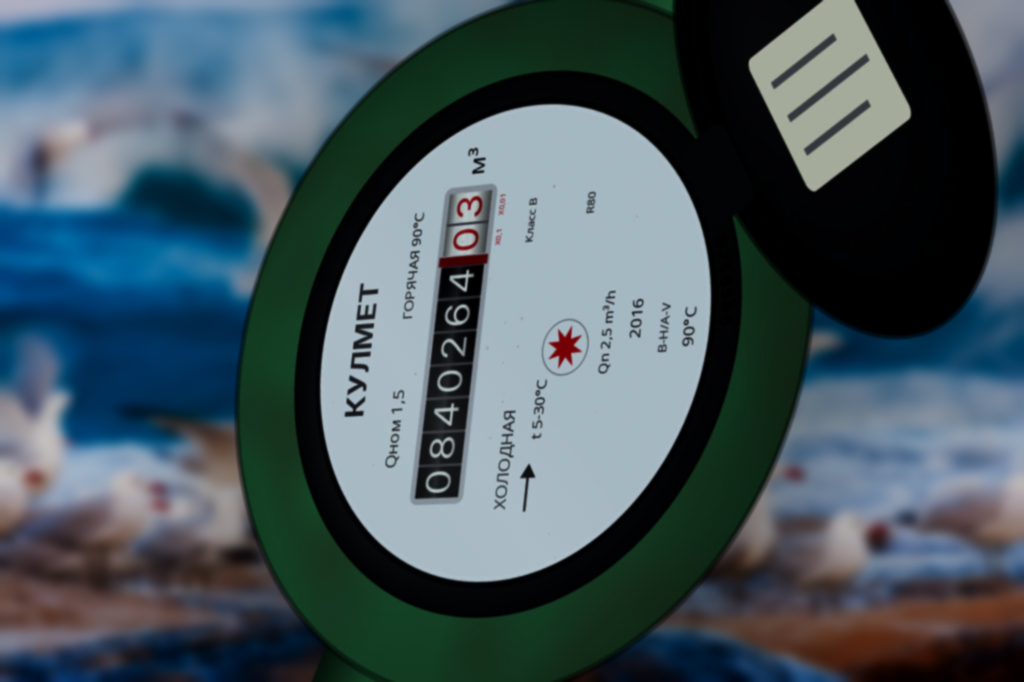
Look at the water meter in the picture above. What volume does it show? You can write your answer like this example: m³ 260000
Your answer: m³ 840264.03
